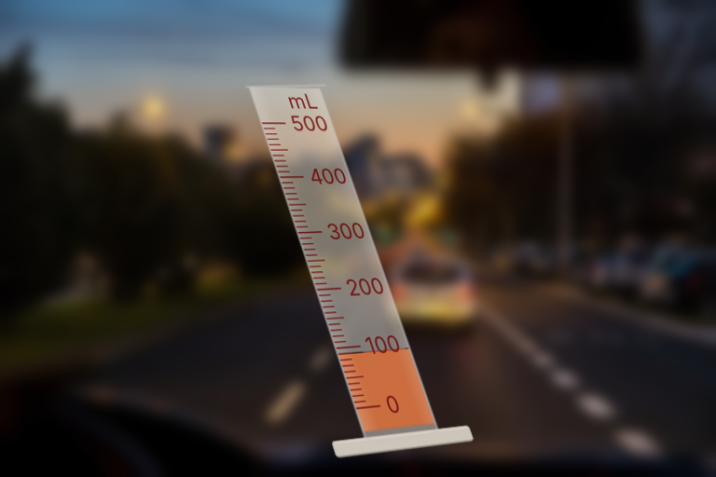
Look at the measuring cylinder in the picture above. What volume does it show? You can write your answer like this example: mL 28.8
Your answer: mL 90
